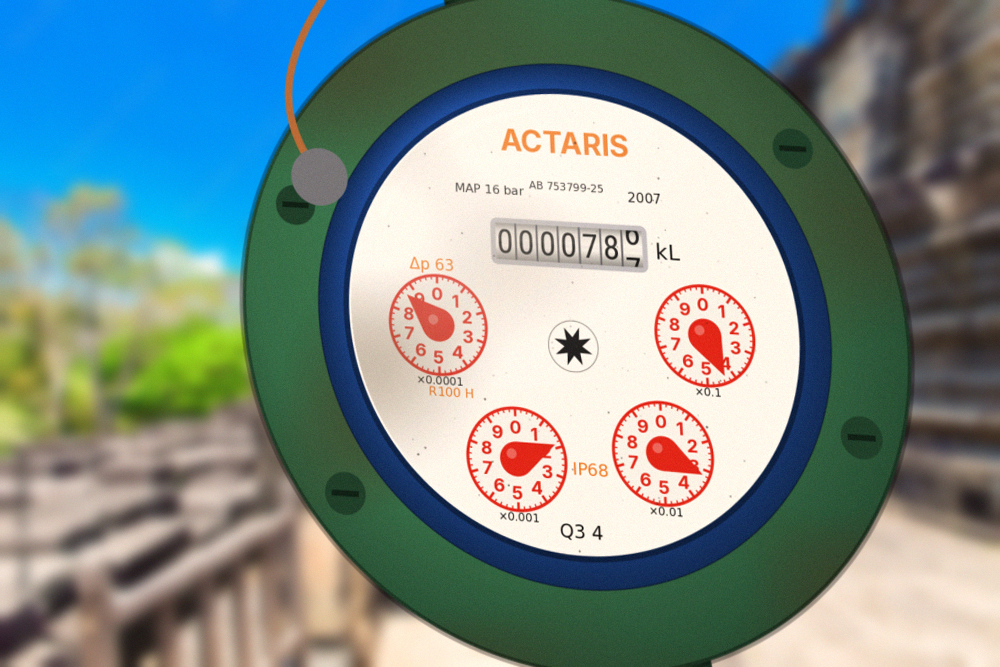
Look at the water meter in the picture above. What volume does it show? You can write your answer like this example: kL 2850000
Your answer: kL 786.4318
